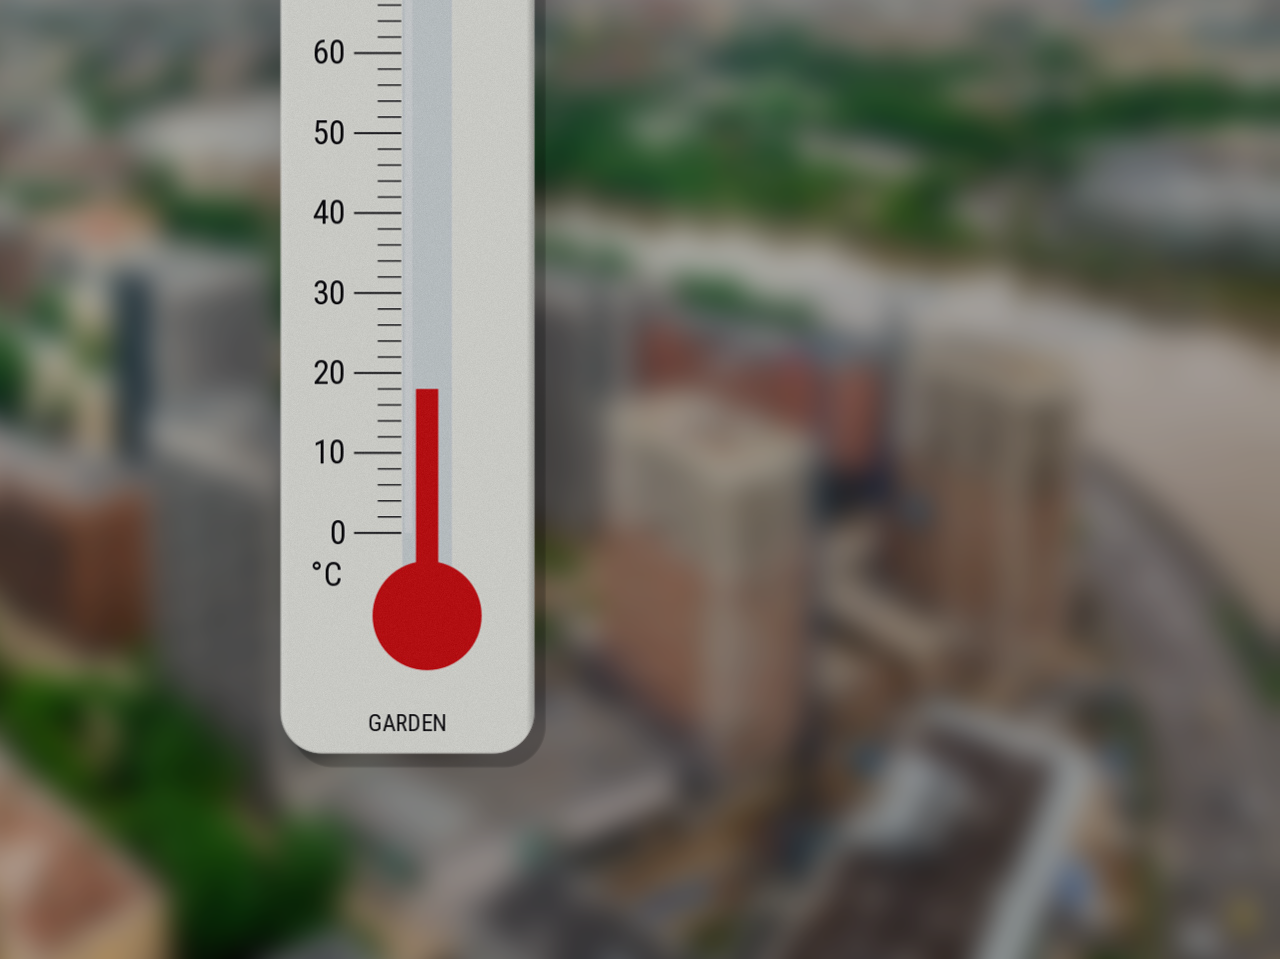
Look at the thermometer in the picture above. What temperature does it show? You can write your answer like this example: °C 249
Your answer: °C 18
